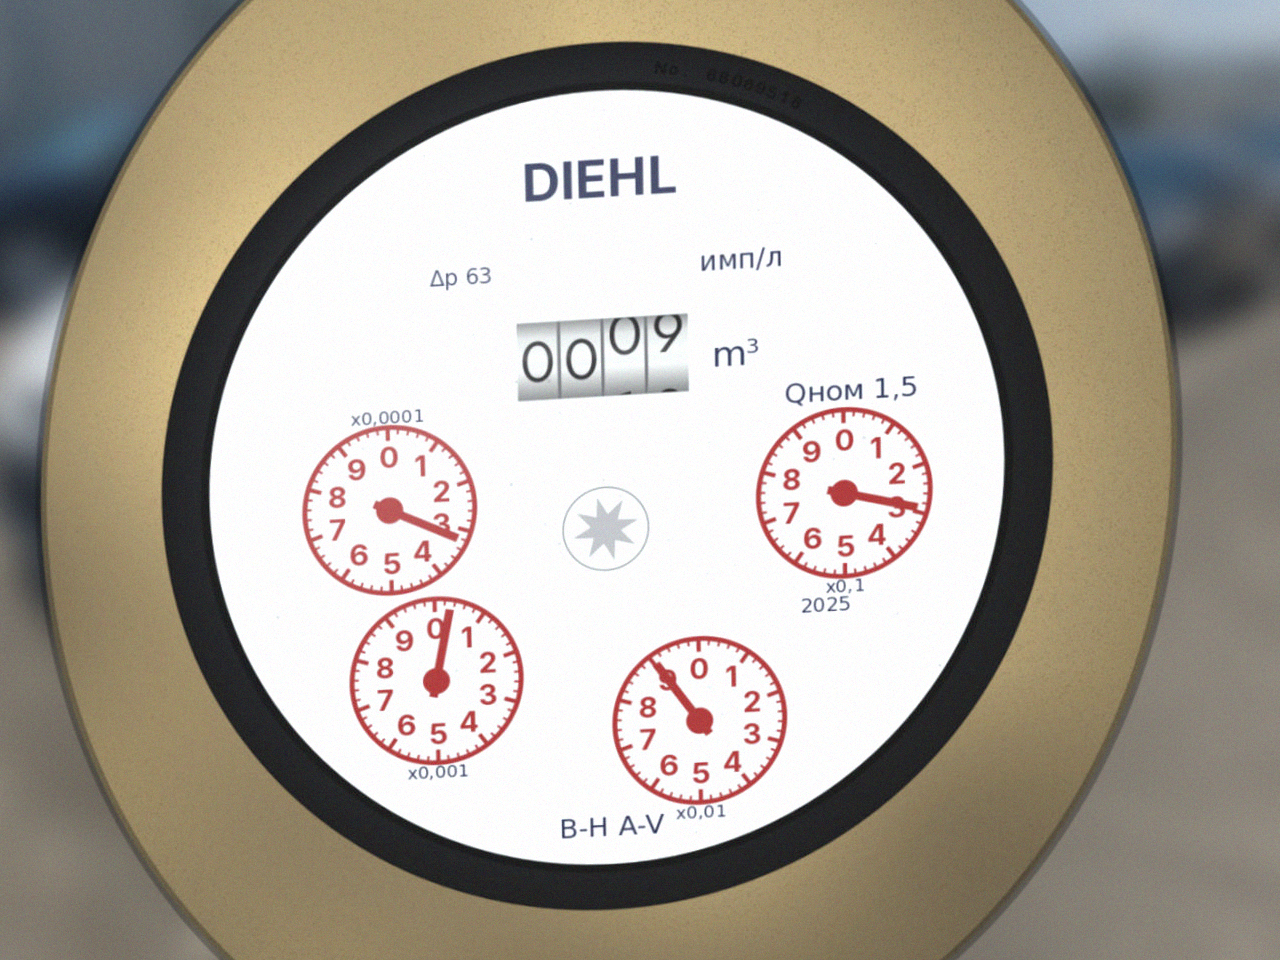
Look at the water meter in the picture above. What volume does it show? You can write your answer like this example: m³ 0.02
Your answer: m³ 9.2903
